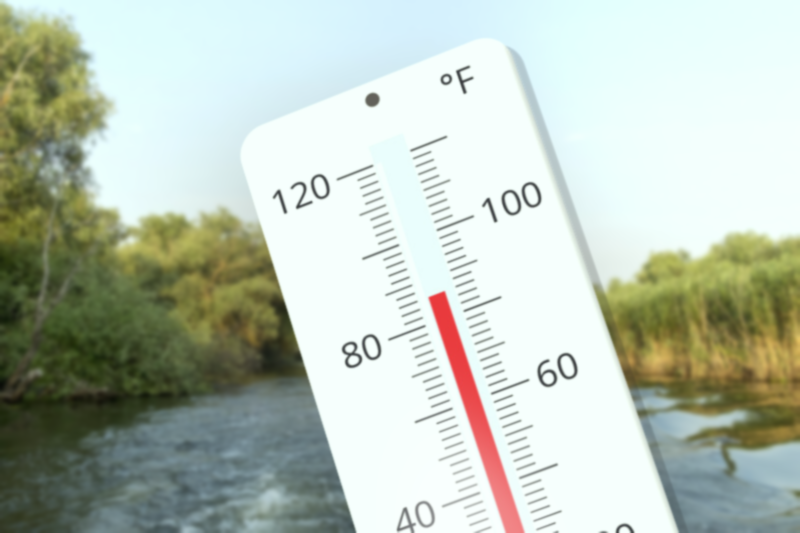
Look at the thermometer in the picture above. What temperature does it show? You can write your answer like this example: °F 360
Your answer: °F 86
